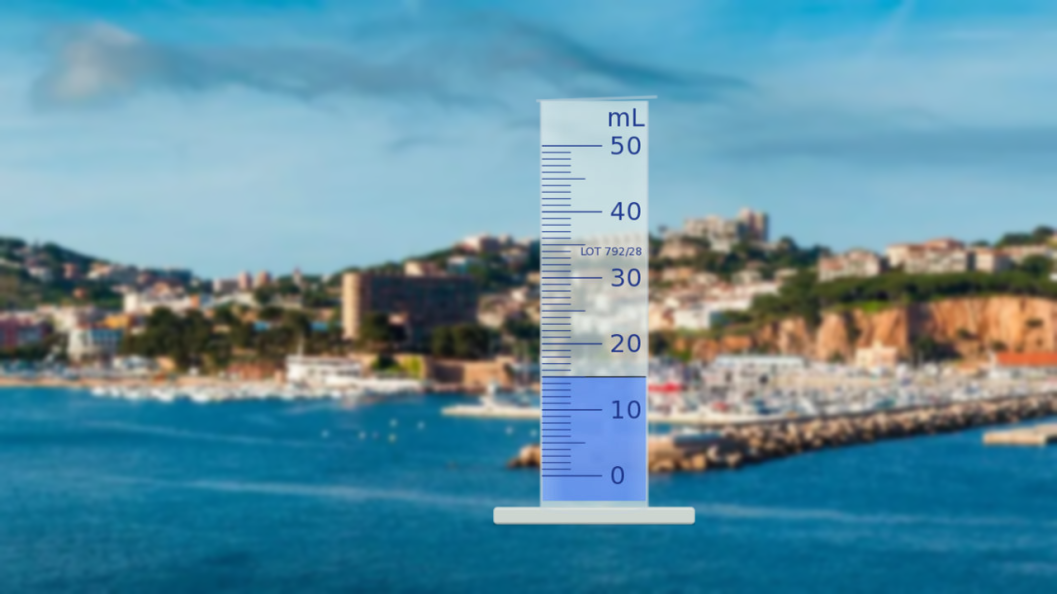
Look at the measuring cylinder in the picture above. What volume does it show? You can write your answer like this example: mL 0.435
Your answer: mL 15
